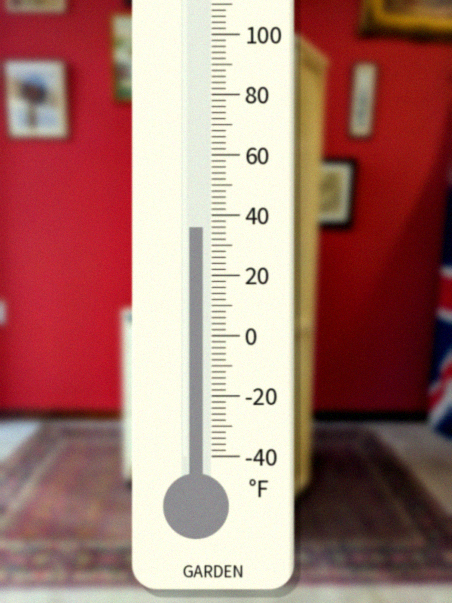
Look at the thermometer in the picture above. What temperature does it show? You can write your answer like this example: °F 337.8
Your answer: °F 36
